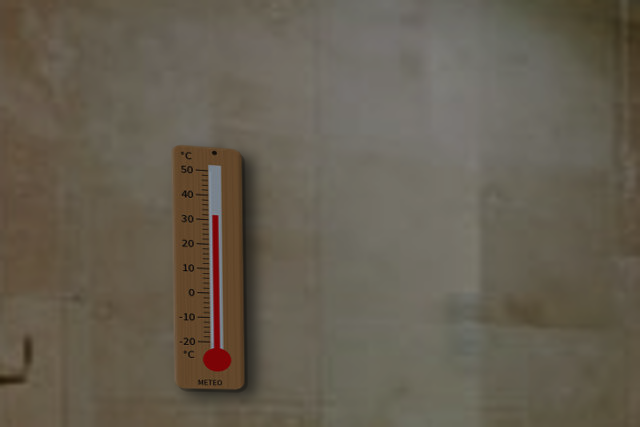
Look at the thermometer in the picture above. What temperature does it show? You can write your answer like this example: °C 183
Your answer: °C 32
